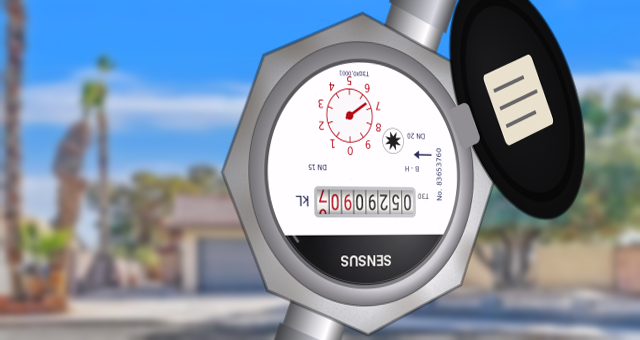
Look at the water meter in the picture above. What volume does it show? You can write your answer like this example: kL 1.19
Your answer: kL 5290.9066
